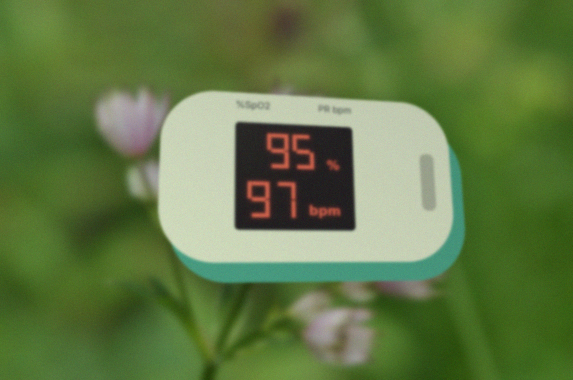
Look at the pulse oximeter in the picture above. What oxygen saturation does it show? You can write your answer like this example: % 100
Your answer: % 95
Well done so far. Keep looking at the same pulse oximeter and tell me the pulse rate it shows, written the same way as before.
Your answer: bpm 97
